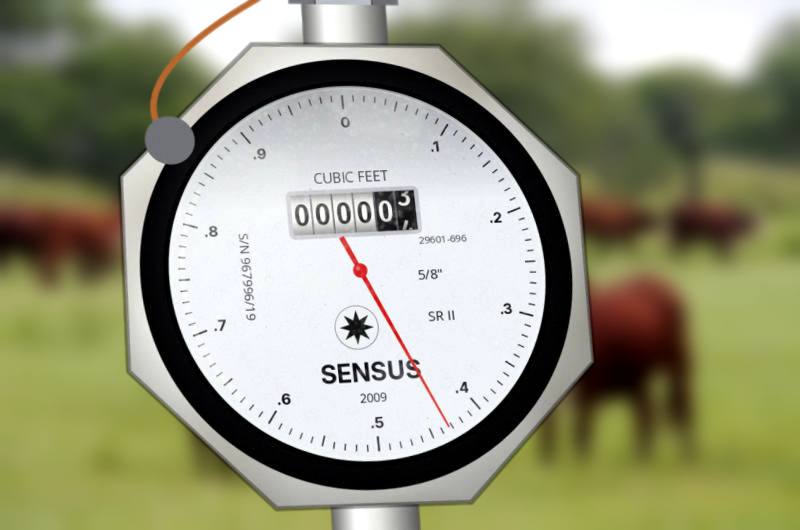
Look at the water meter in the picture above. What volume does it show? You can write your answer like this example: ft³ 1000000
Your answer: ft³ 3.43
